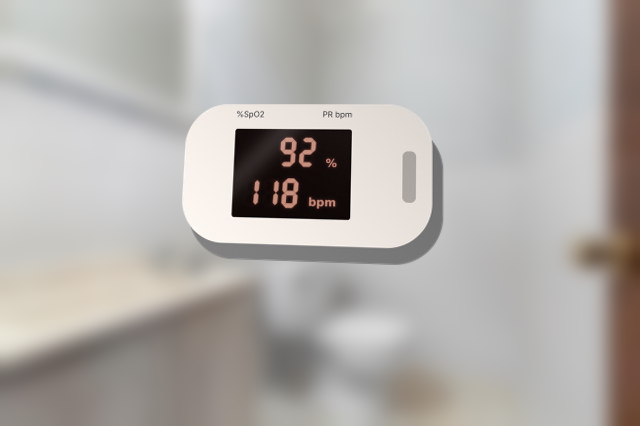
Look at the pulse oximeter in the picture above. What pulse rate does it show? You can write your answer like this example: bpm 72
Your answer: bpm 118
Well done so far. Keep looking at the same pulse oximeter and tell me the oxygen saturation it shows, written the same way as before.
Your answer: % 92
